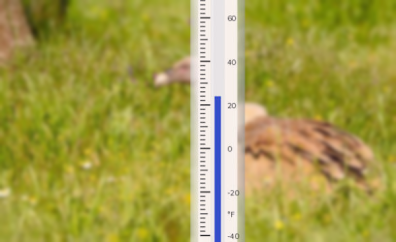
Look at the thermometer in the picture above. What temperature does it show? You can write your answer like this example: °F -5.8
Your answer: °F 24
